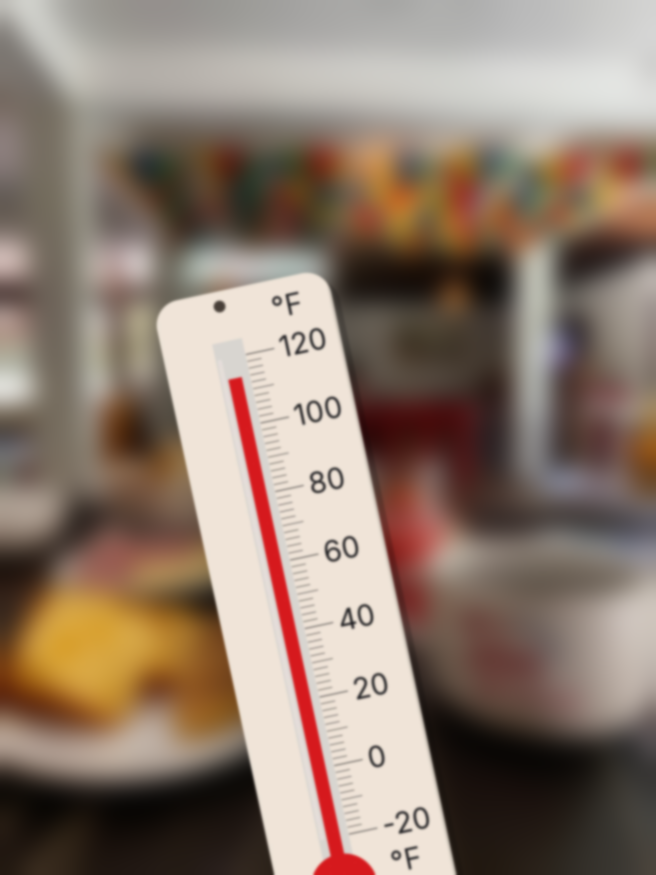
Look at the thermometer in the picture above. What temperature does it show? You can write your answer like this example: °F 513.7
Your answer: °F 114
